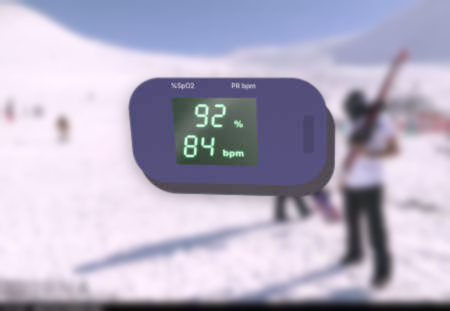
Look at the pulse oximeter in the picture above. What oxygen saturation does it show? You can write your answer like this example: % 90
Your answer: % 92
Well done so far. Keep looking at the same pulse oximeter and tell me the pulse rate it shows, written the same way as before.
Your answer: bpm 84
